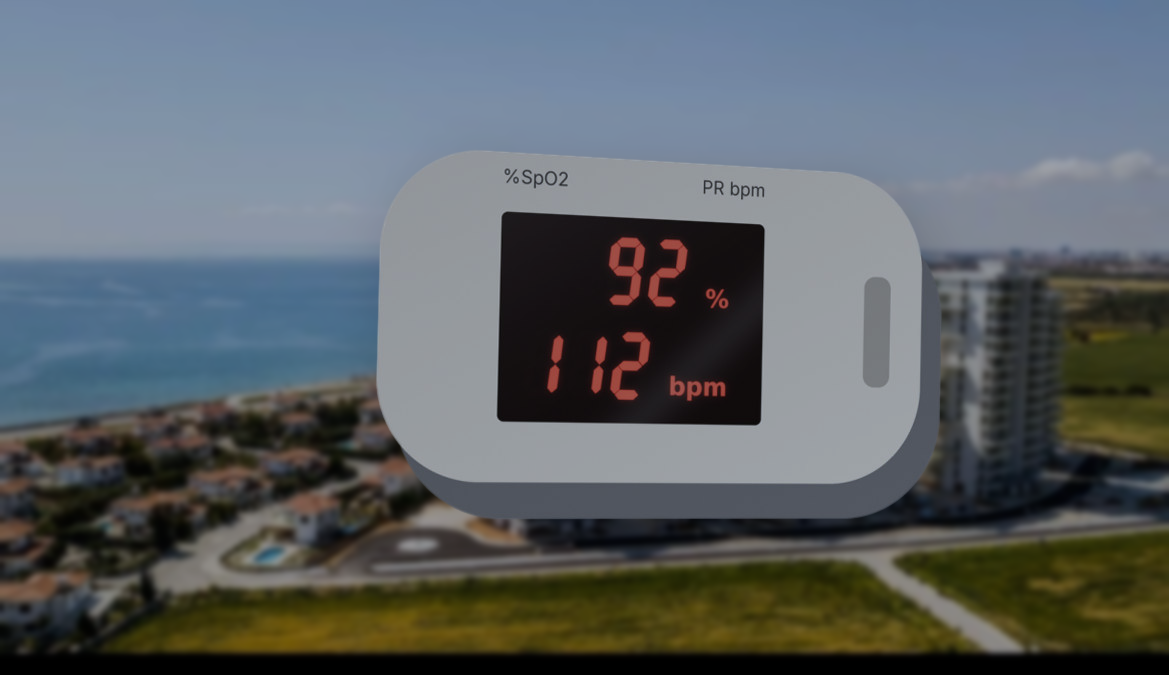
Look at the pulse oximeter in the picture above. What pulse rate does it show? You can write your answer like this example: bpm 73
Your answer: bpm 112
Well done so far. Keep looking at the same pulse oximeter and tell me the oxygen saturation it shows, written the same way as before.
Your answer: % 92
